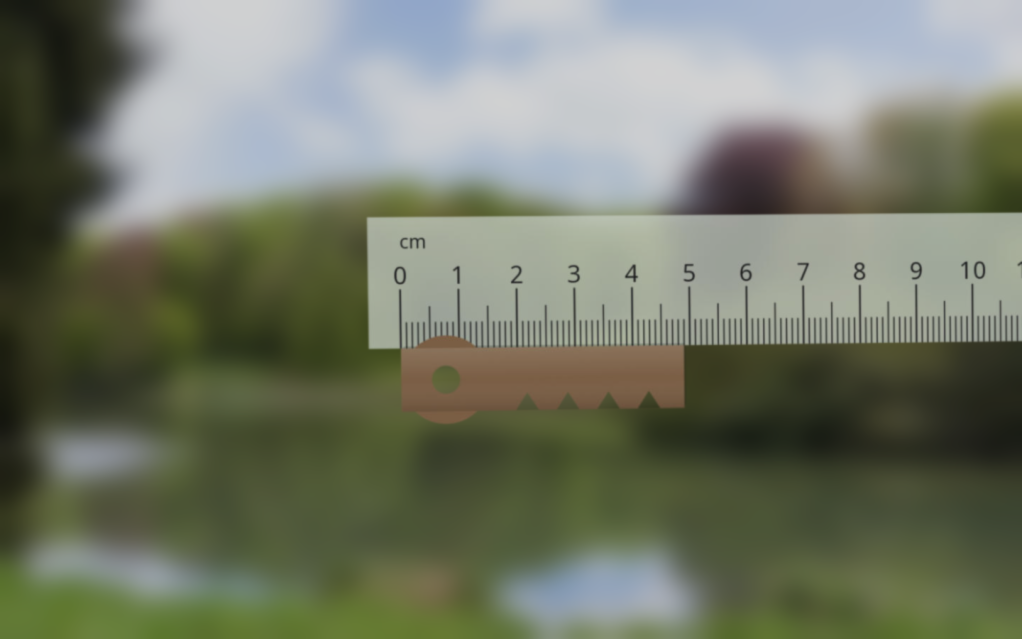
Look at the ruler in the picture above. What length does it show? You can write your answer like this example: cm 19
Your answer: cm 4.9
